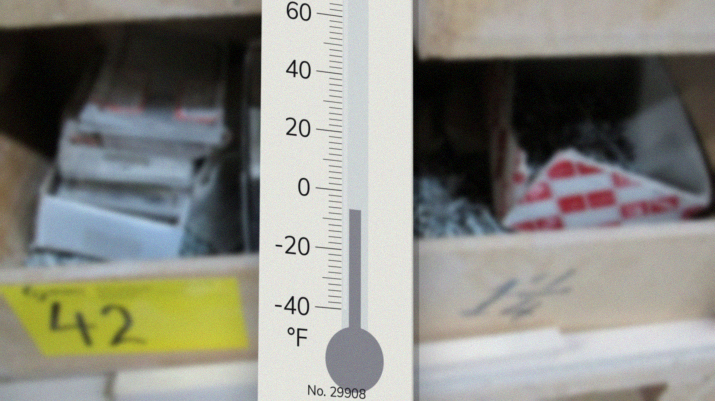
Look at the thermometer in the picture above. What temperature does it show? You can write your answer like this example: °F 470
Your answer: °F -6
